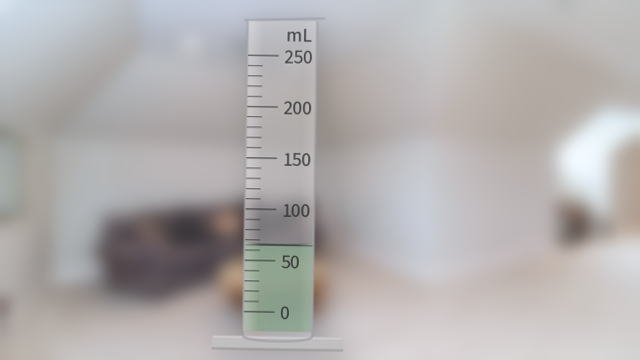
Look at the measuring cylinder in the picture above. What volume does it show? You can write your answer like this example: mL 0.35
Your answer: mL 65
